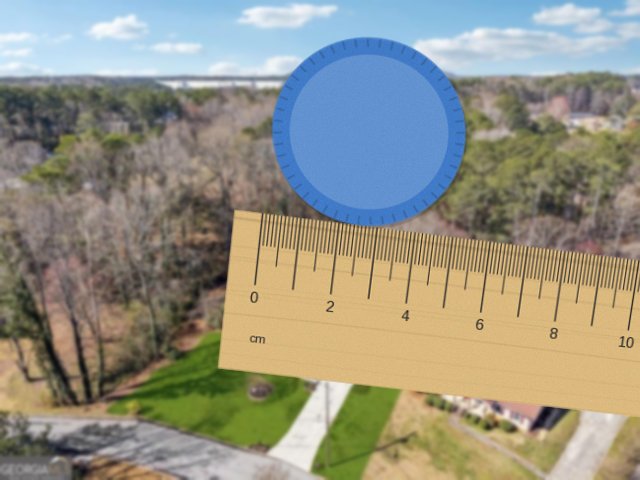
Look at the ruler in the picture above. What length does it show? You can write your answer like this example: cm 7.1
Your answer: cm 5
